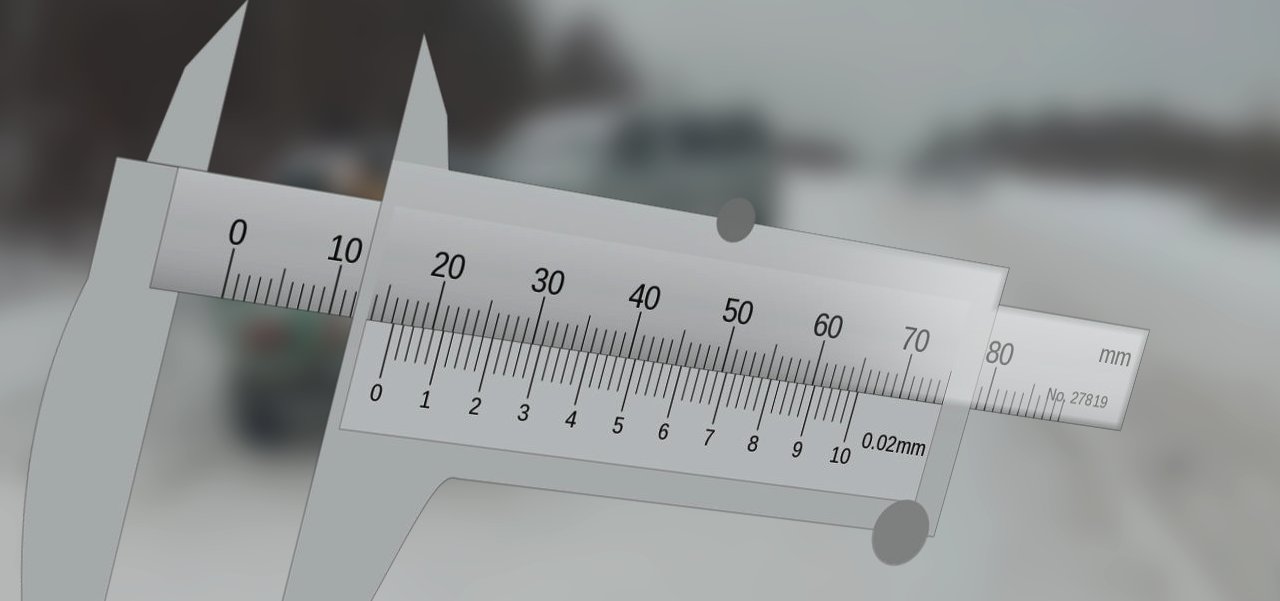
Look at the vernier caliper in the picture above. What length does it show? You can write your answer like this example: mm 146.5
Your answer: mm 16.2
